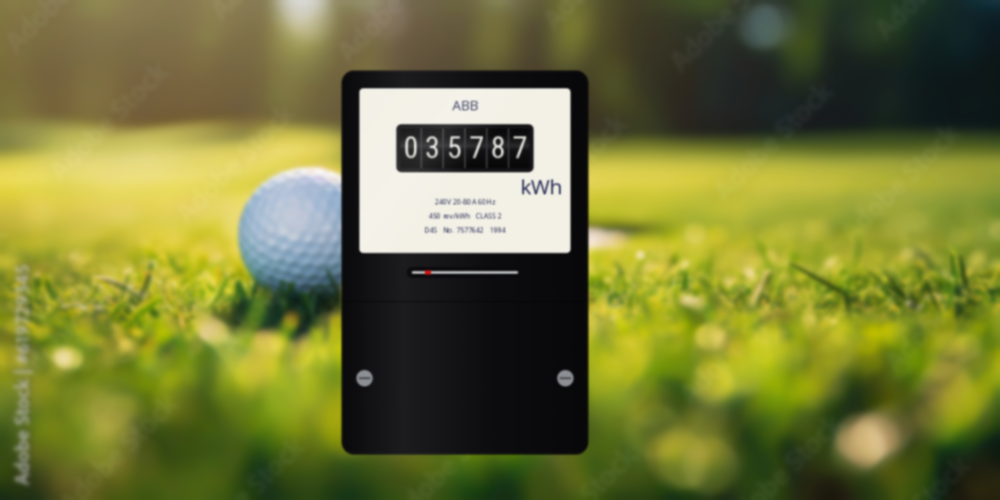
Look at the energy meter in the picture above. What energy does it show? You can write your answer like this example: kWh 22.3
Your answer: kWh 35787
